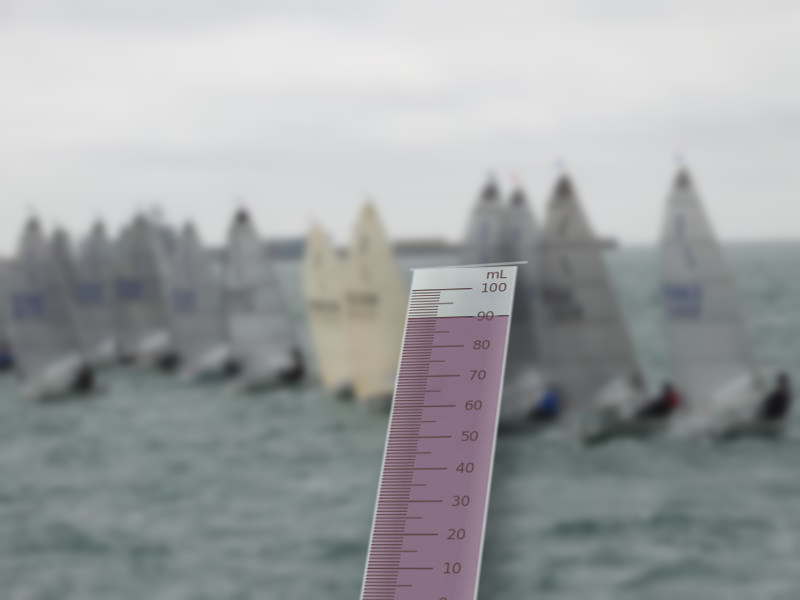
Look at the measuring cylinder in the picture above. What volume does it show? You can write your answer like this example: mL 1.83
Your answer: mL 90
